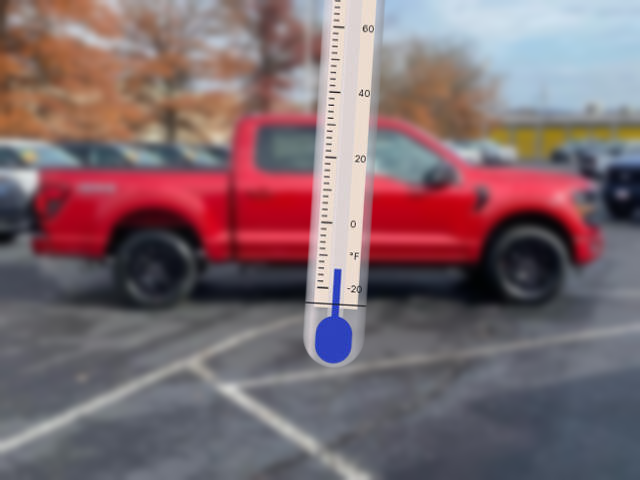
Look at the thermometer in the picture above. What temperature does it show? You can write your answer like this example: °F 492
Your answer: °F -14
